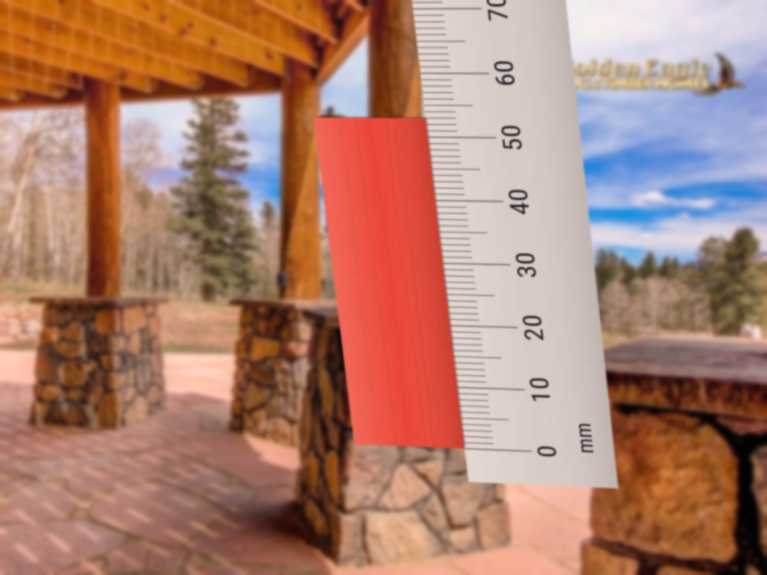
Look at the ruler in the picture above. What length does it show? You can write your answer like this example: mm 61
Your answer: mm 53
